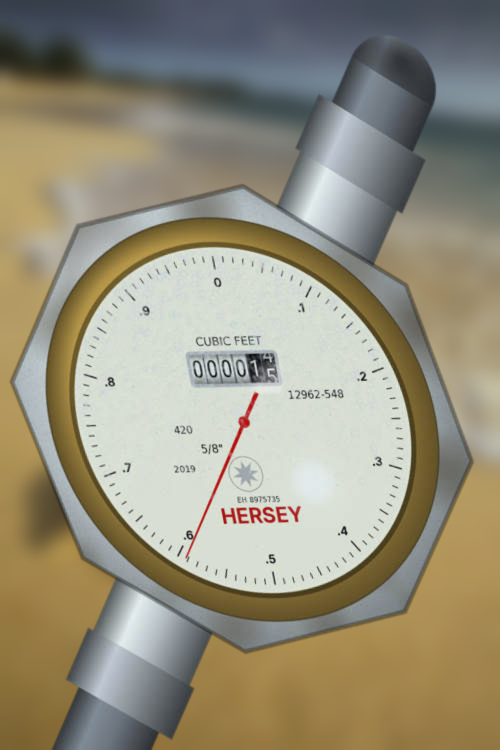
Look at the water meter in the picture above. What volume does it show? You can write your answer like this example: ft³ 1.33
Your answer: ft³ 14.59
